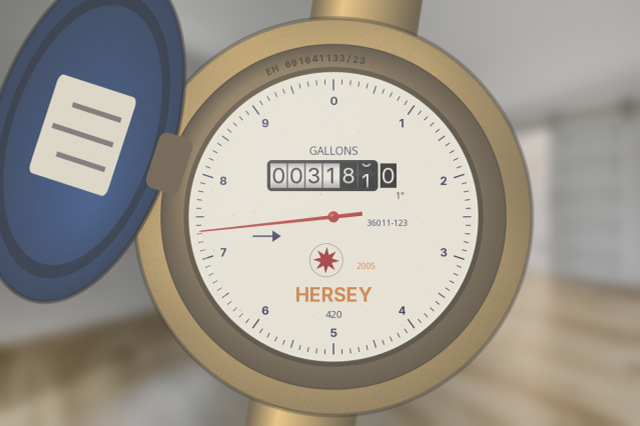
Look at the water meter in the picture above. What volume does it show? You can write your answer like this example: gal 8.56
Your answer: gal 31807.3
